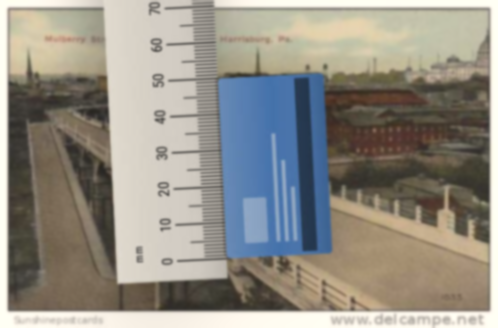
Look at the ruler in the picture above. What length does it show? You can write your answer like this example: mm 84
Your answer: mm 50
